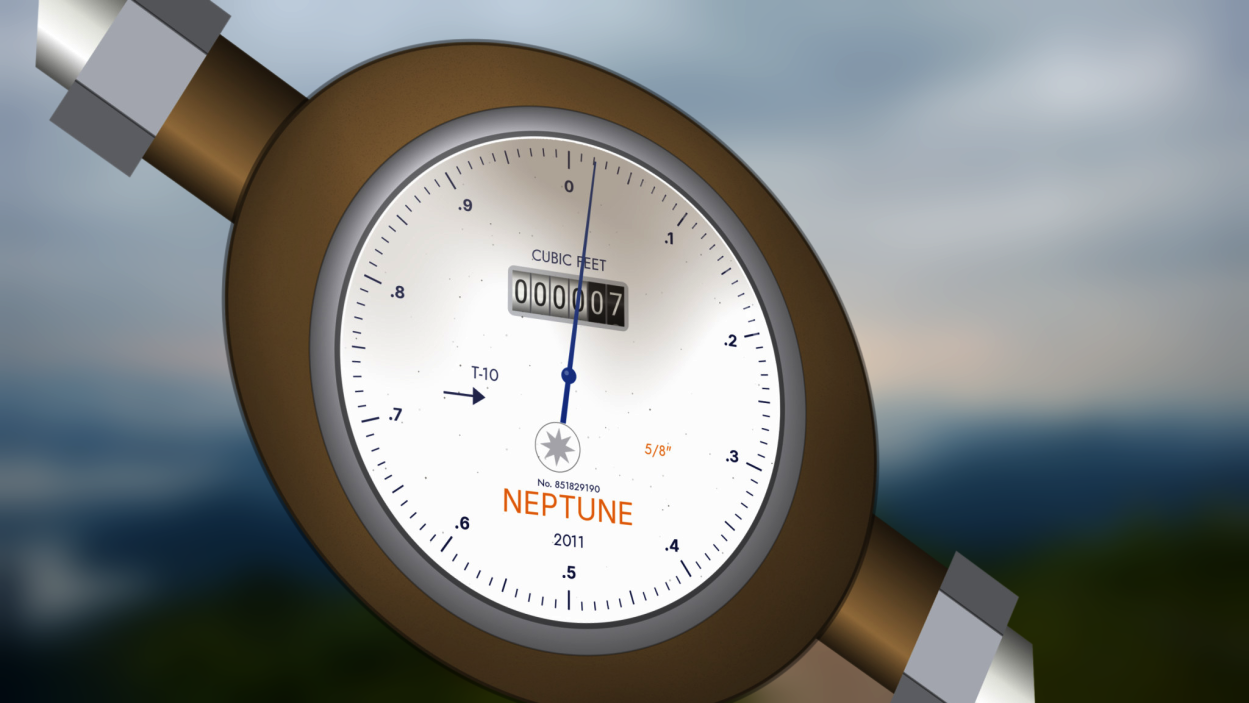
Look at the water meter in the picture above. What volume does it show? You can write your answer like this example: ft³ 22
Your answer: ft³ 7.02
